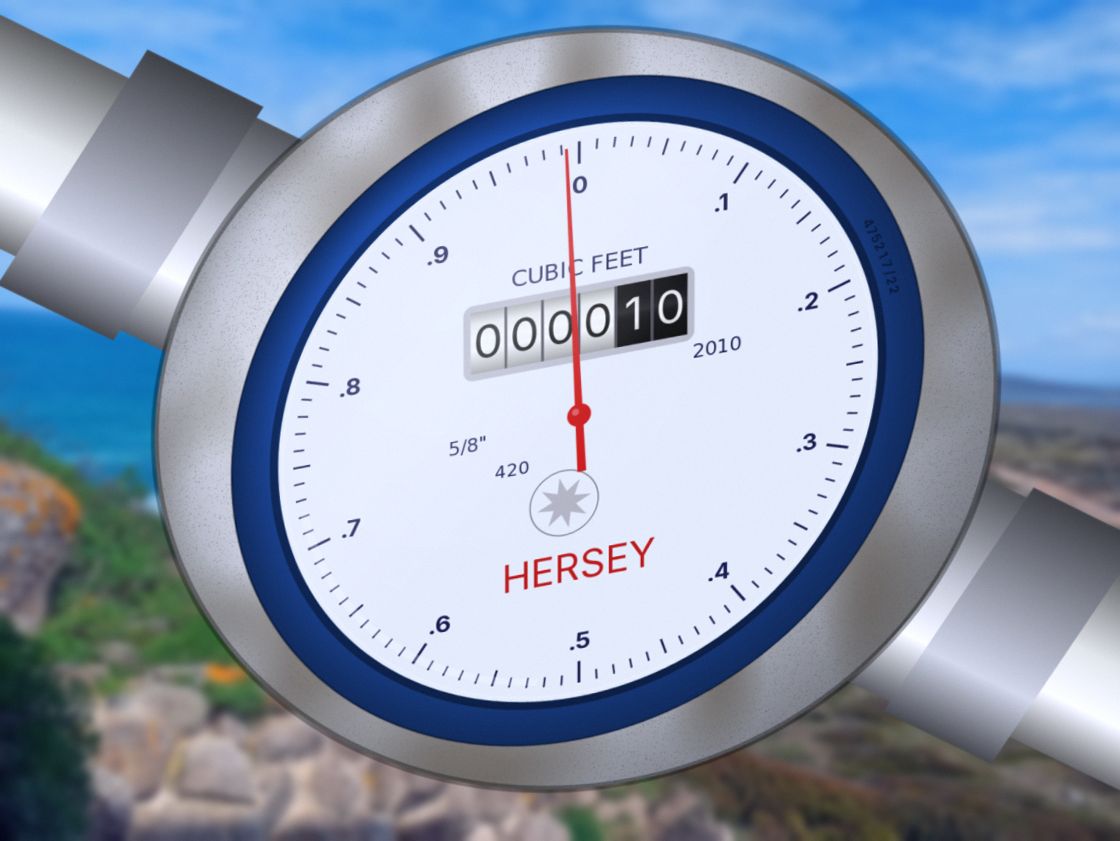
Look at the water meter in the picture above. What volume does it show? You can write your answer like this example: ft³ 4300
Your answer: ft³ 9.99
